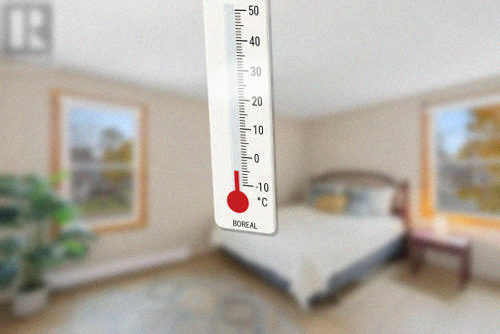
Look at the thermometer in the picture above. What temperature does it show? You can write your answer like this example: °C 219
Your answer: °C -5
